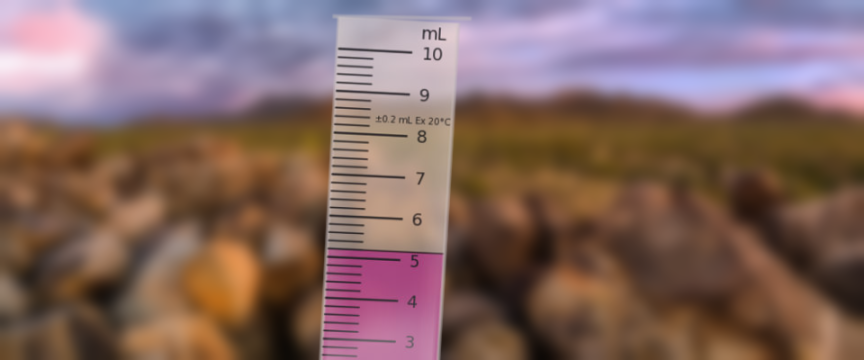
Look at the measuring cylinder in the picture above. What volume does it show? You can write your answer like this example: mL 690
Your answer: mL 5.2
